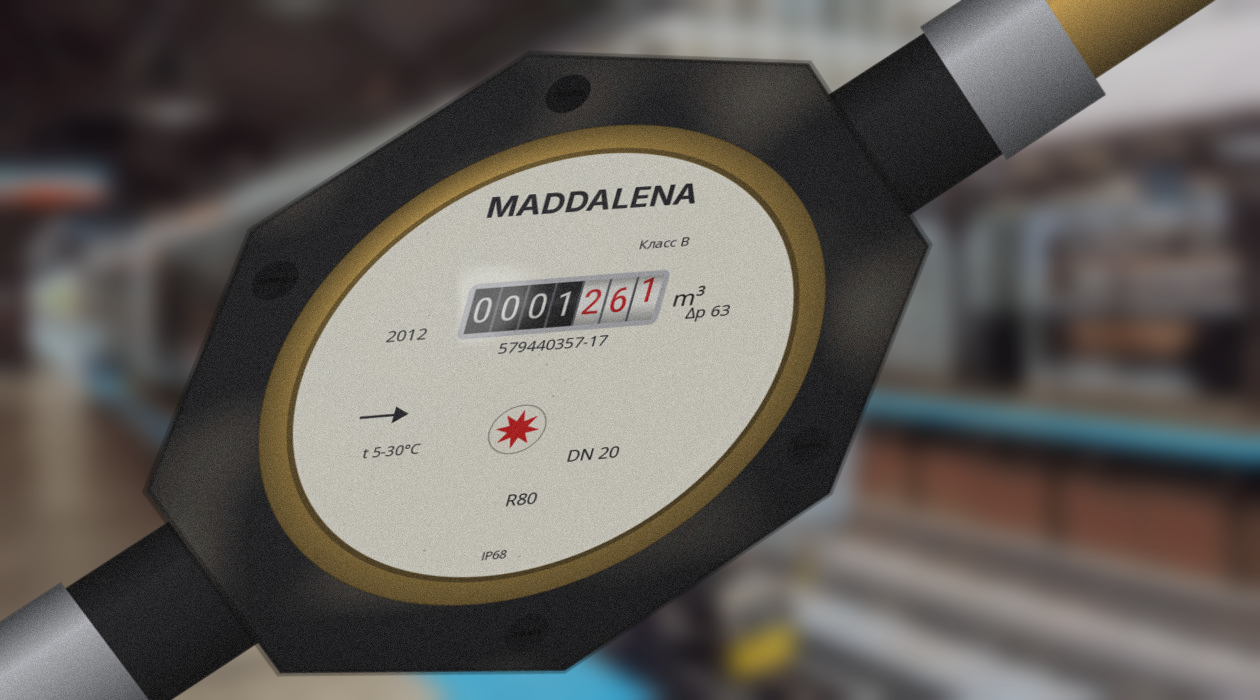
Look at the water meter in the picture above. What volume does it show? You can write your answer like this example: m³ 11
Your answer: m³ 1.261
